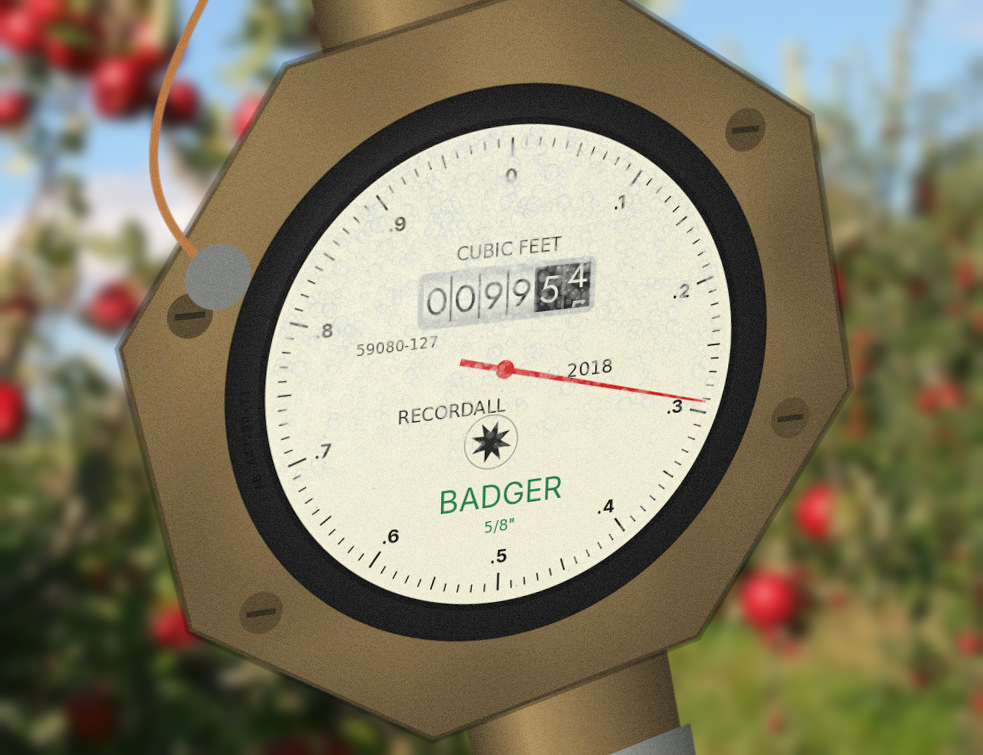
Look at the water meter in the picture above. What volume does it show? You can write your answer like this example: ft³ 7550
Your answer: ft³ 9954.29
